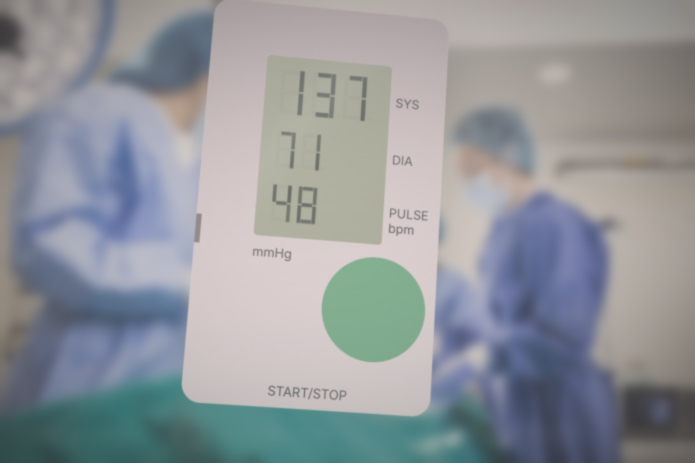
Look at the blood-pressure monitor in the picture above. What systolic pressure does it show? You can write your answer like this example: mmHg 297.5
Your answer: mmHg 137
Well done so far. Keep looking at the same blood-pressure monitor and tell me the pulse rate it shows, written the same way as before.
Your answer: bpm 48
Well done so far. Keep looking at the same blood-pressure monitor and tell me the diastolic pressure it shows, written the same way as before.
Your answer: mmHg 71
